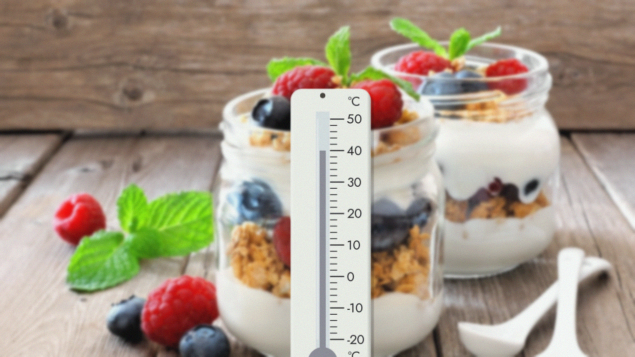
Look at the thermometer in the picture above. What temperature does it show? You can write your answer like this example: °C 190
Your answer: °C 40
